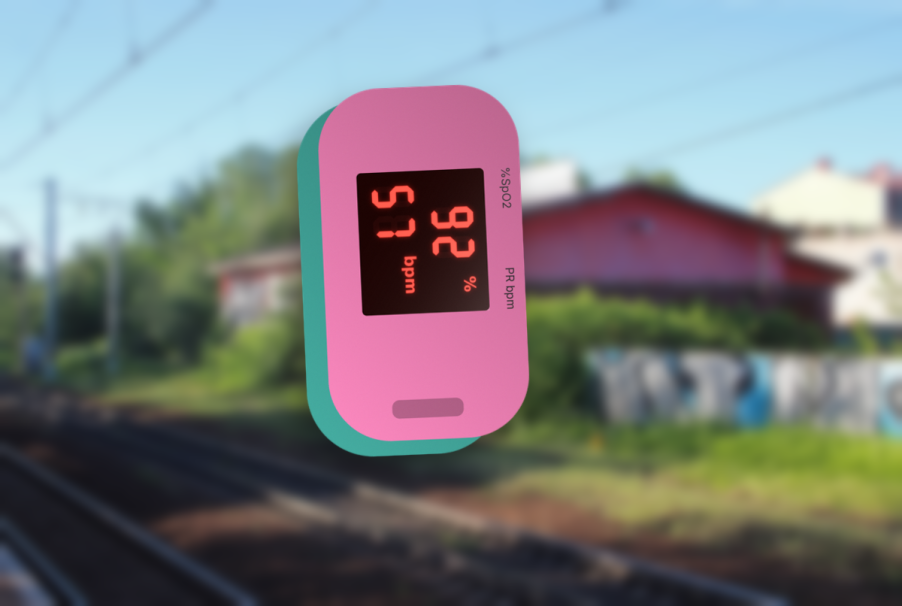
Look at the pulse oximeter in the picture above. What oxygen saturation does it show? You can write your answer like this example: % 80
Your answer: % 92
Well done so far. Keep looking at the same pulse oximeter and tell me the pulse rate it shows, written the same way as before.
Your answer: bpm 57
